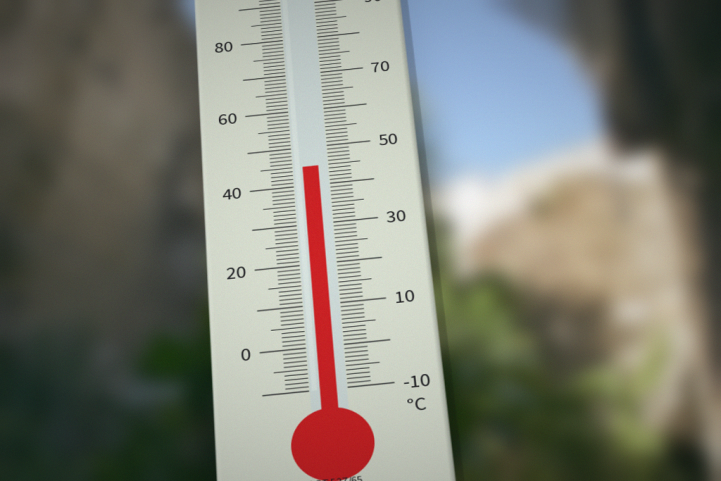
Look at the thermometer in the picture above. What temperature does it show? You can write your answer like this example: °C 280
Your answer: °C 45
